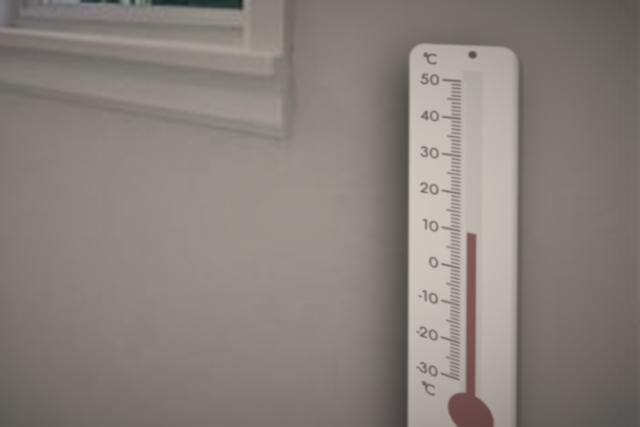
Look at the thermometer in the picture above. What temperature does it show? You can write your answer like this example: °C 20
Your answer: °C 10
